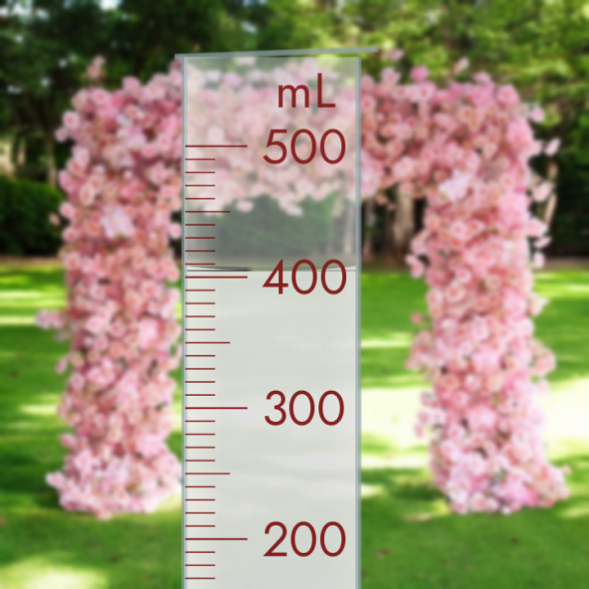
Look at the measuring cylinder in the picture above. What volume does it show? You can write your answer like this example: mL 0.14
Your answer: mL 405
